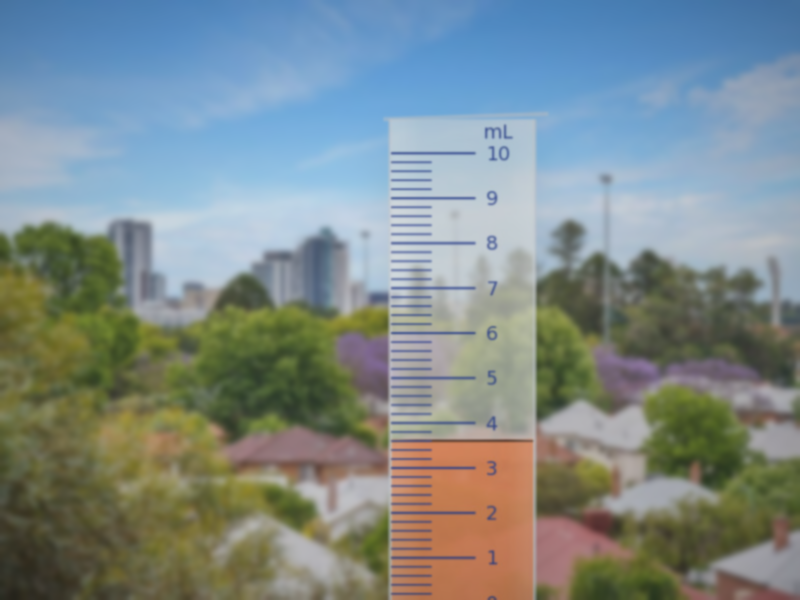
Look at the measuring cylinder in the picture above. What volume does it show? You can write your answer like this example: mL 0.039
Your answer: mL 3.6
